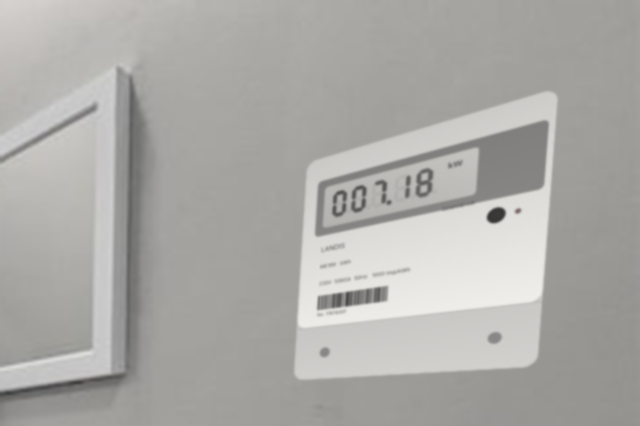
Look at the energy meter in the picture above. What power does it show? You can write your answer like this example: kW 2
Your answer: kW 7.18
